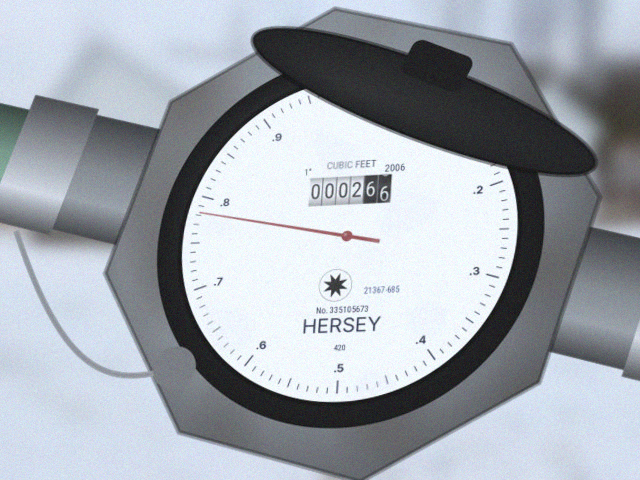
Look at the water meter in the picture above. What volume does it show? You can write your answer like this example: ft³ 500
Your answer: ft³ 265.78
